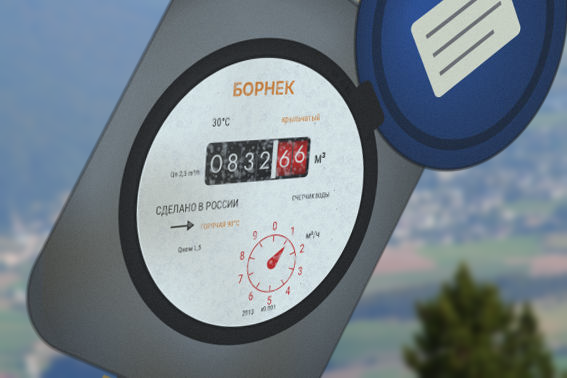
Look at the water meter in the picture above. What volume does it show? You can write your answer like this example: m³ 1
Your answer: m³ 832.661
